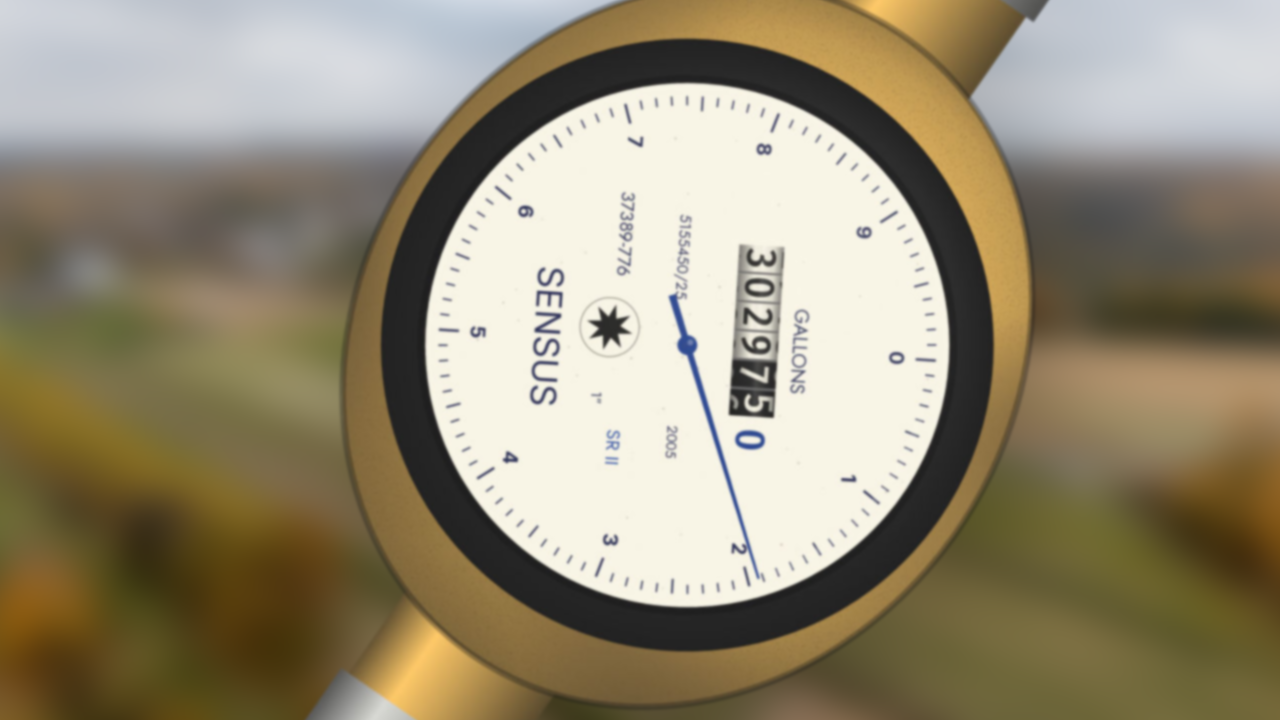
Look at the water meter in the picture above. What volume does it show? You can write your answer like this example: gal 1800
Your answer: gal 3029751.9
